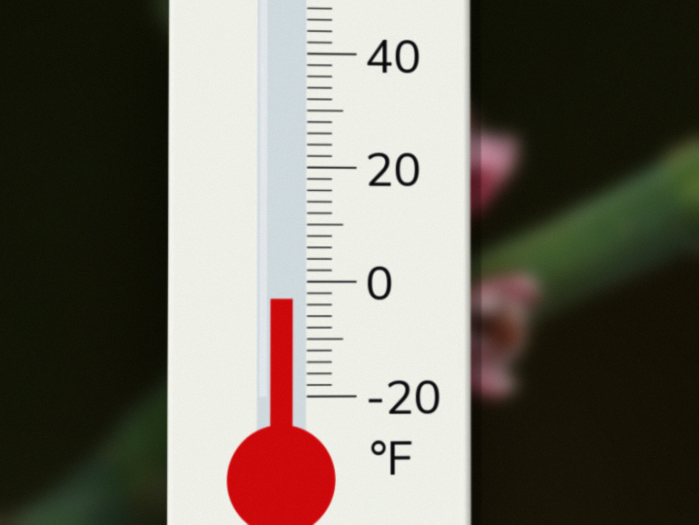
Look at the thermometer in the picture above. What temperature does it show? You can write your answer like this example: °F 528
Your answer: °F -3
